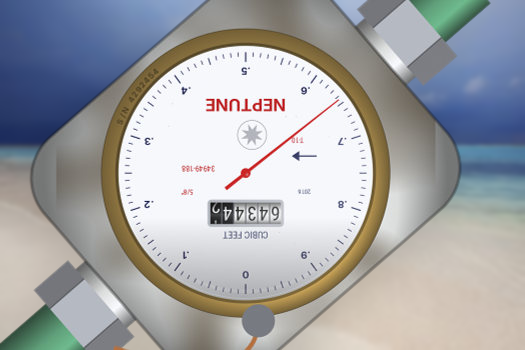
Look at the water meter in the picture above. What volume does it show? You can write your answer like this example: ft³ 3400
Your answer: ft³ 643441.64
